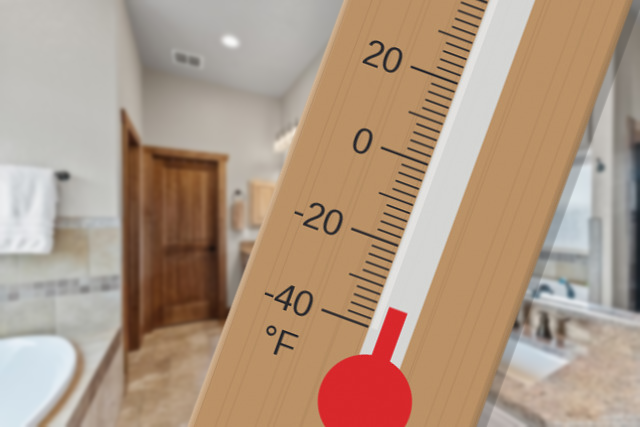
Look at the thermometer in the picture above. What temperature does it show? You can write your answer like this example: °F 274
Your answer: °F -34
